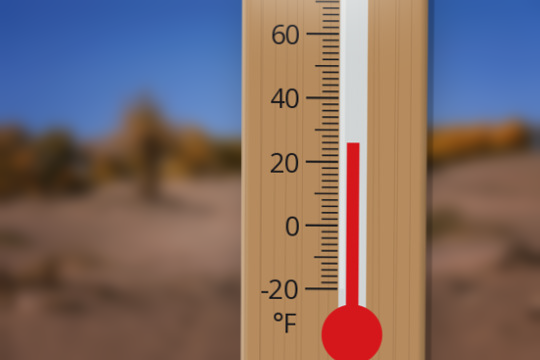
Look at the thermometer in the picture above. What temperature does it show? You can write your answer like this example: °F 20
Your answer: °F 26
